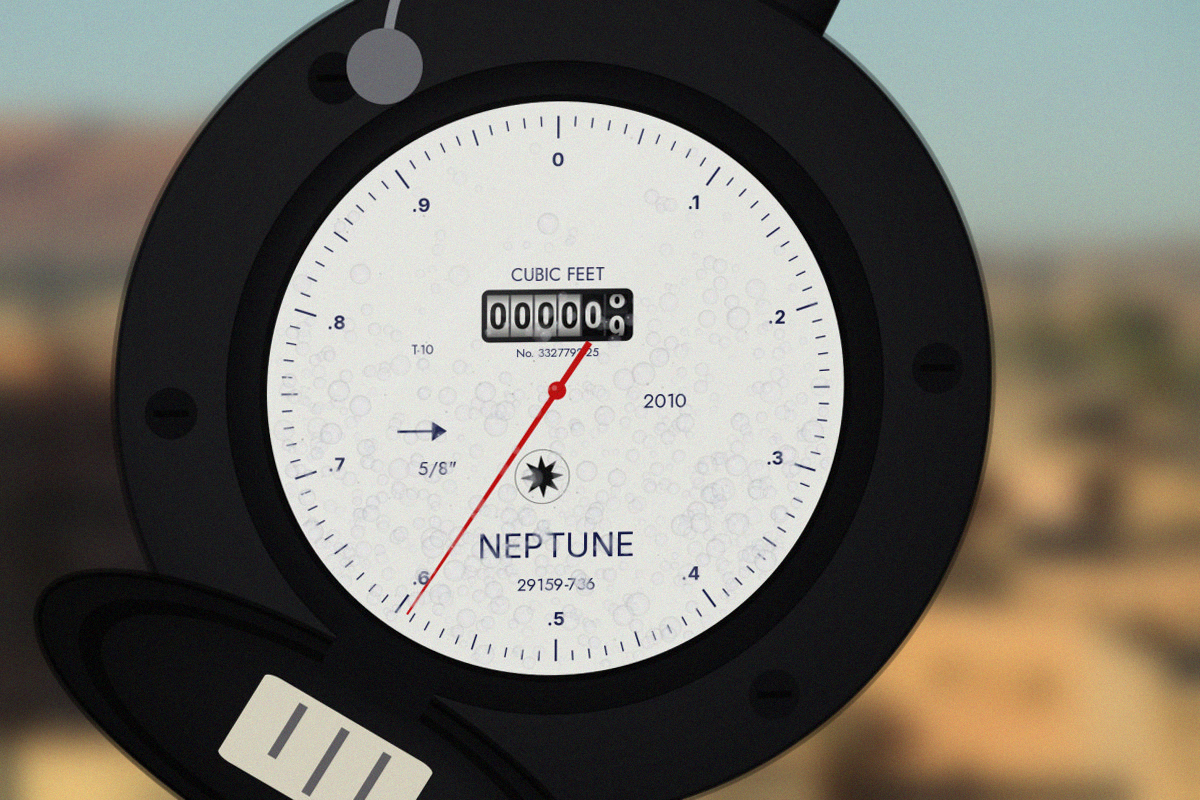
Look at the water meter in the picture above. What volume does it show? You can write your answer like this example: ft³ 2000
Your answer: ft³ 8.59
